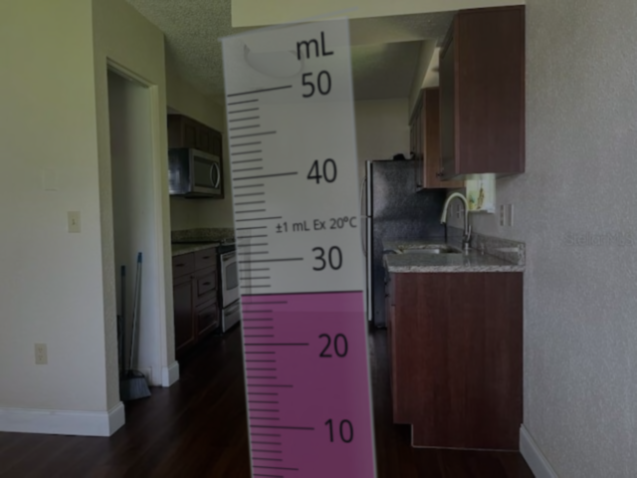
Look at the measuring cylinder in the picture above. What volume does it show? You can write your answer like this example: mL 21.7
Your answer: mL 26
